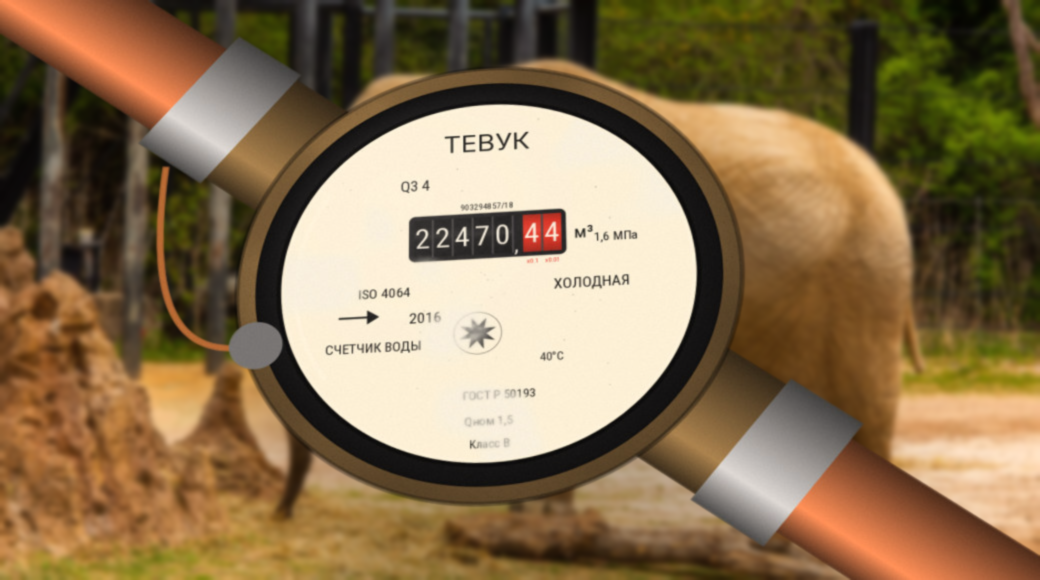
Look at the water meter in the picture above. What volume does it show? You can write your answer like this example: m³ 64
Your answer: m³ 22470.44
